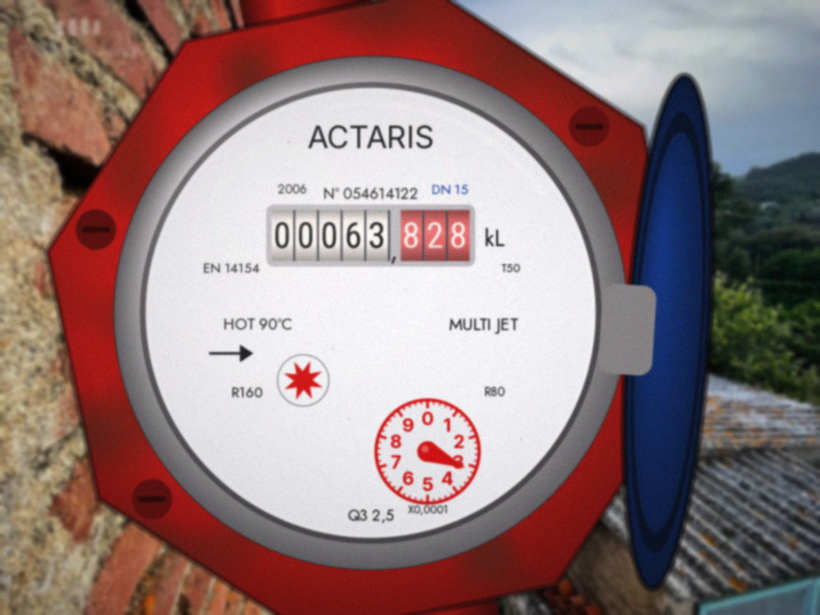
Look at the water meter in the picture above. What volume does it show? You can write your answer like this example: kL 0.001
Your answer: kL 63.8283
